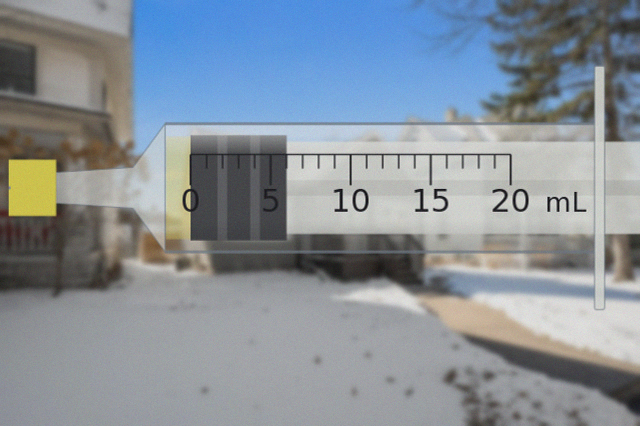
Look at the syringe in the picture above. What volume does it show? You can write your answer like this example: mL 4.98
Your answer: mL 0
